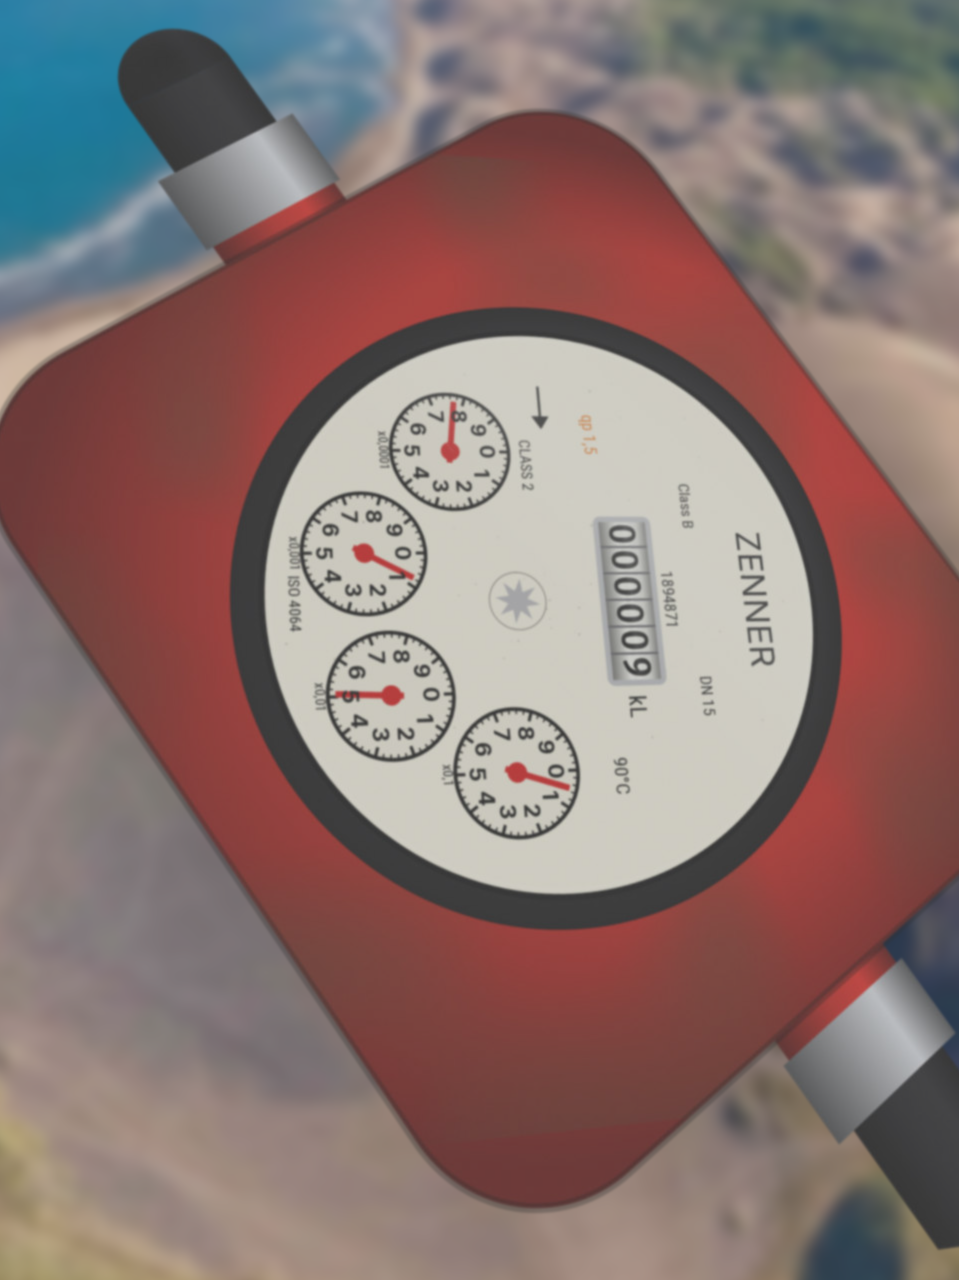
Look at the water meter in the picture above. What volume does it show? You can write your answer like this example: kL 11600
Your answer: kL 9.0507
